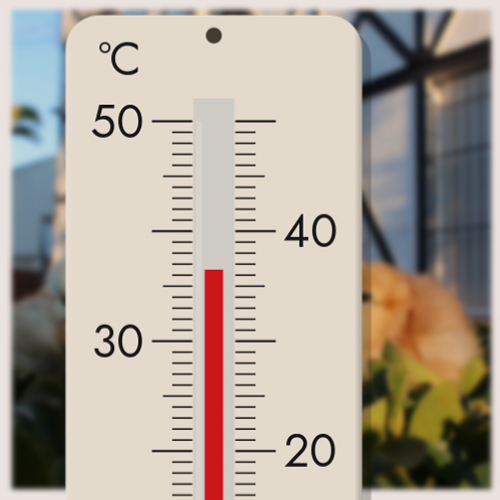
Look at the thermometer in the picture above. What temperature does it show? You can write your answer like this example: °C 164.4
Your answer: °C 36.5
